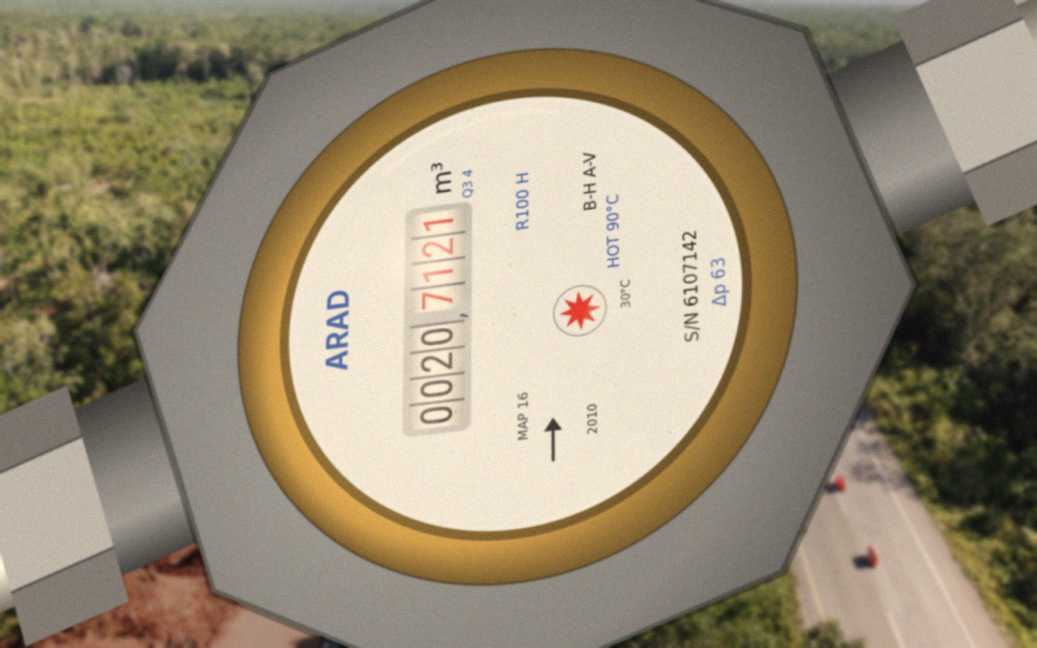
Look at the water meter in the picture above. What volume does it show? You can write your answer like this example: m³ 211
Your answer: m³ 20.7121
